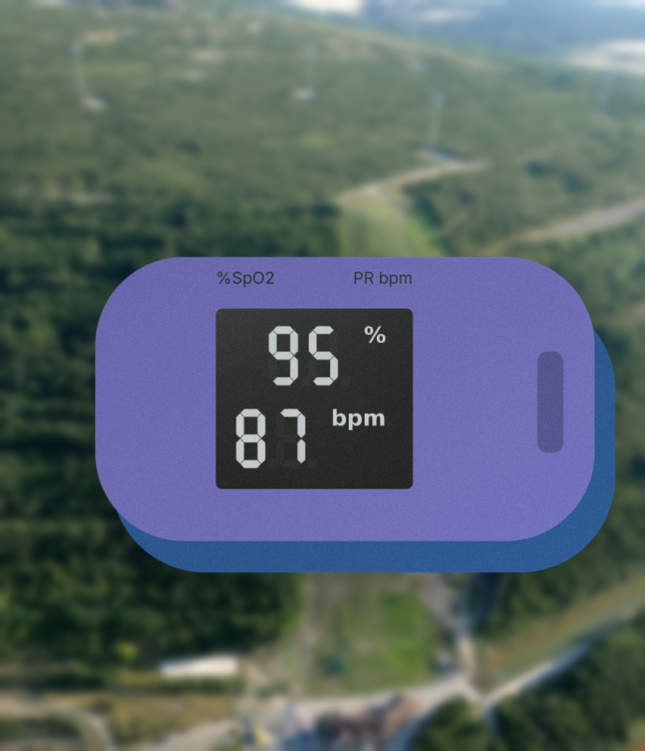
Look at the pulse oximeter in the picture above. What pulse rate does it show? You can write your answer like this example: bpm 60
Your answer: bpm 87
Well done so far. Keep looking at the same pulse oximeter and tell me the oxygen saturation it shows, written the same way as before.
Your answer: % 95
